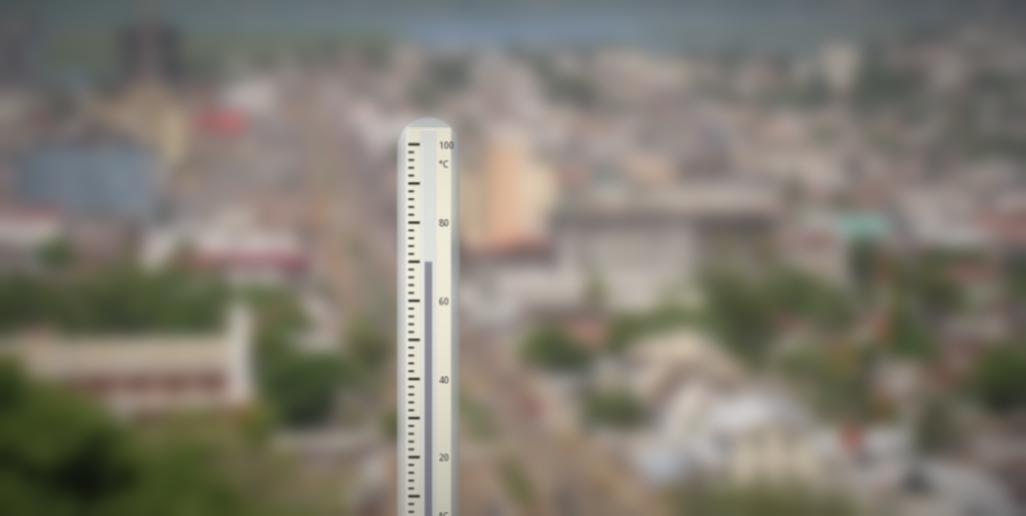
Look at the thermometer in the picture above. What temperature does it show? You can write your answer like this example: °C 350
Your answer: °C 70
